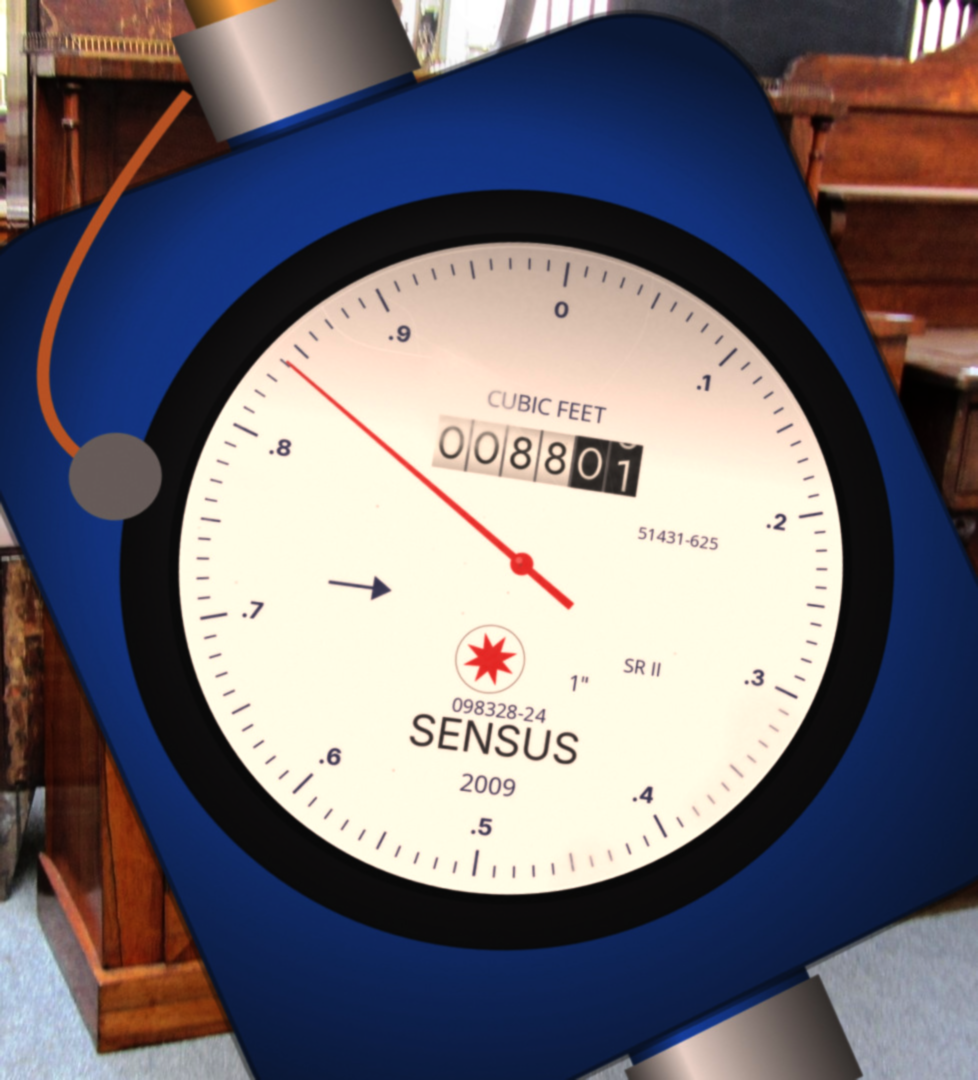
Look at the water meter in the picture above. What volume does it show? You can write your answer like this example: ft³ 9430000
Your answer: ft³ 8800.84
